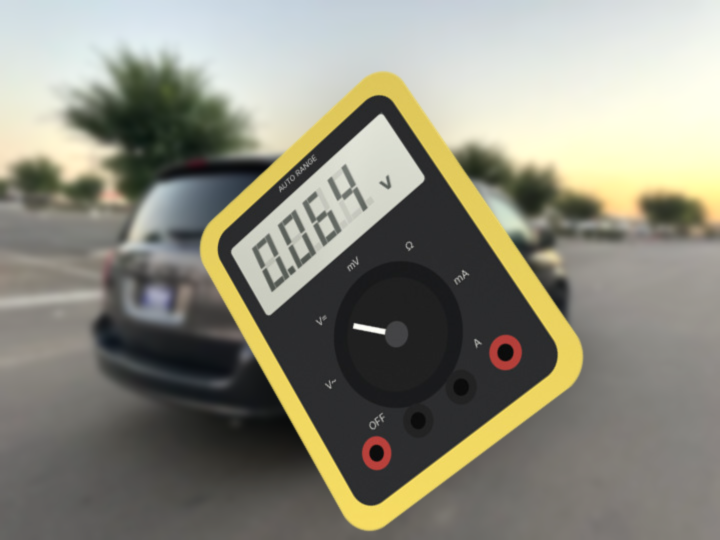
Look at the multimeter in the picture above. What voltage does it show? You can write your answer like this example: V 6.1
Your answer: V 0.064
